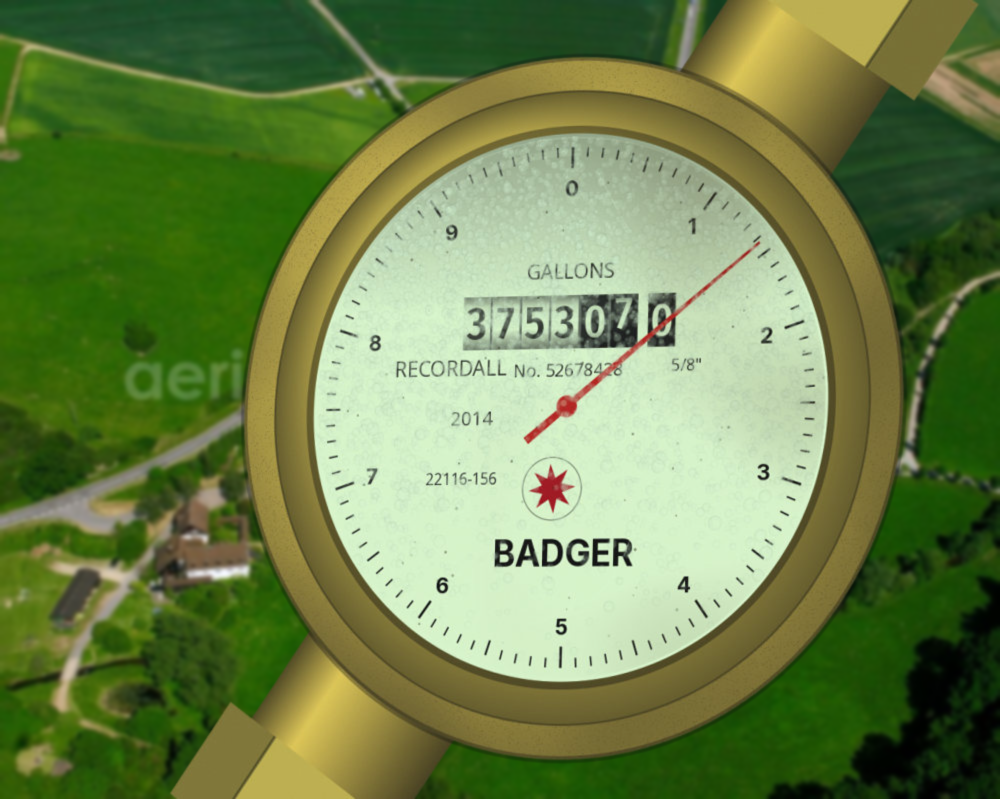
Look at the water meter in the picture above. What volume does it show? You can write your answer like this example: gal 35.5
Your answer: gal 3753071.4
